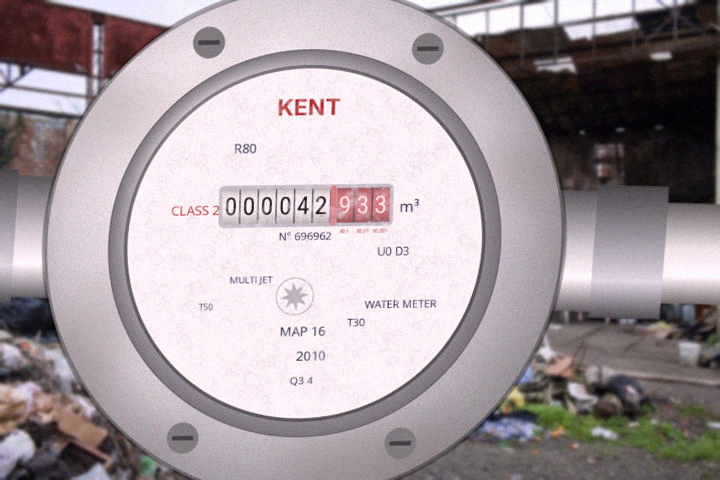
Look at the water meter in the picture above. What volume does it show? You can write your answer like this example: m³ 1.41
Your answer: m³ 42.933
